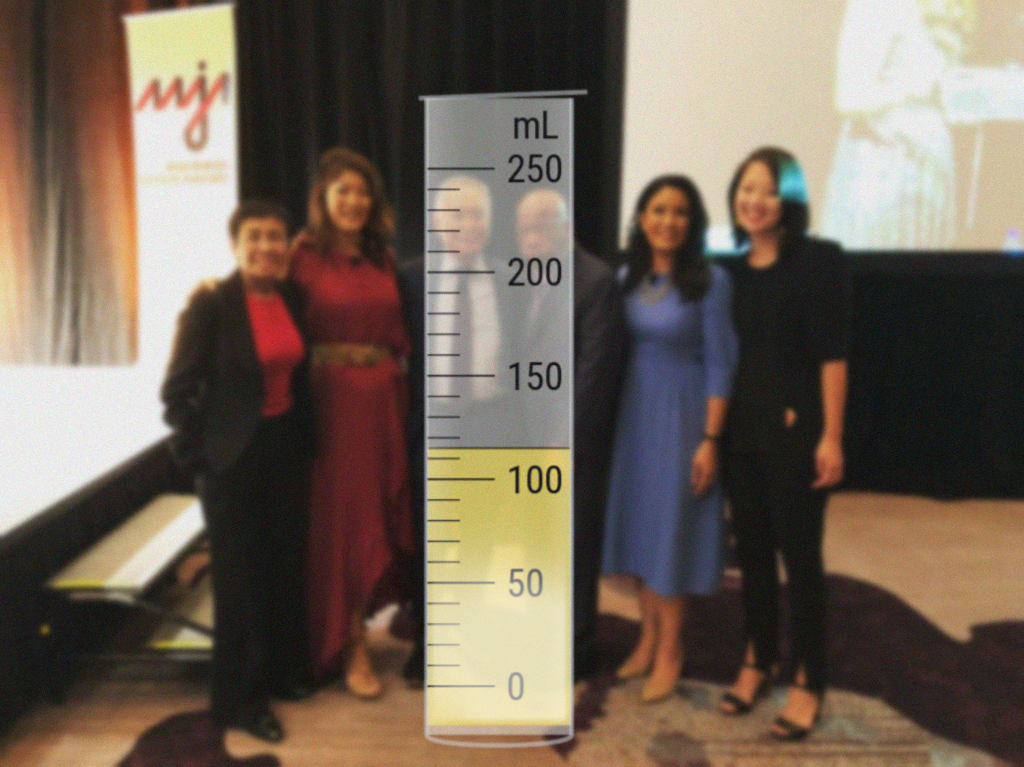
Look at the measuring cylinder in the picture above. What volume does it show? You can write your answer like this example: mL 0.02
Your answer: mL 115
